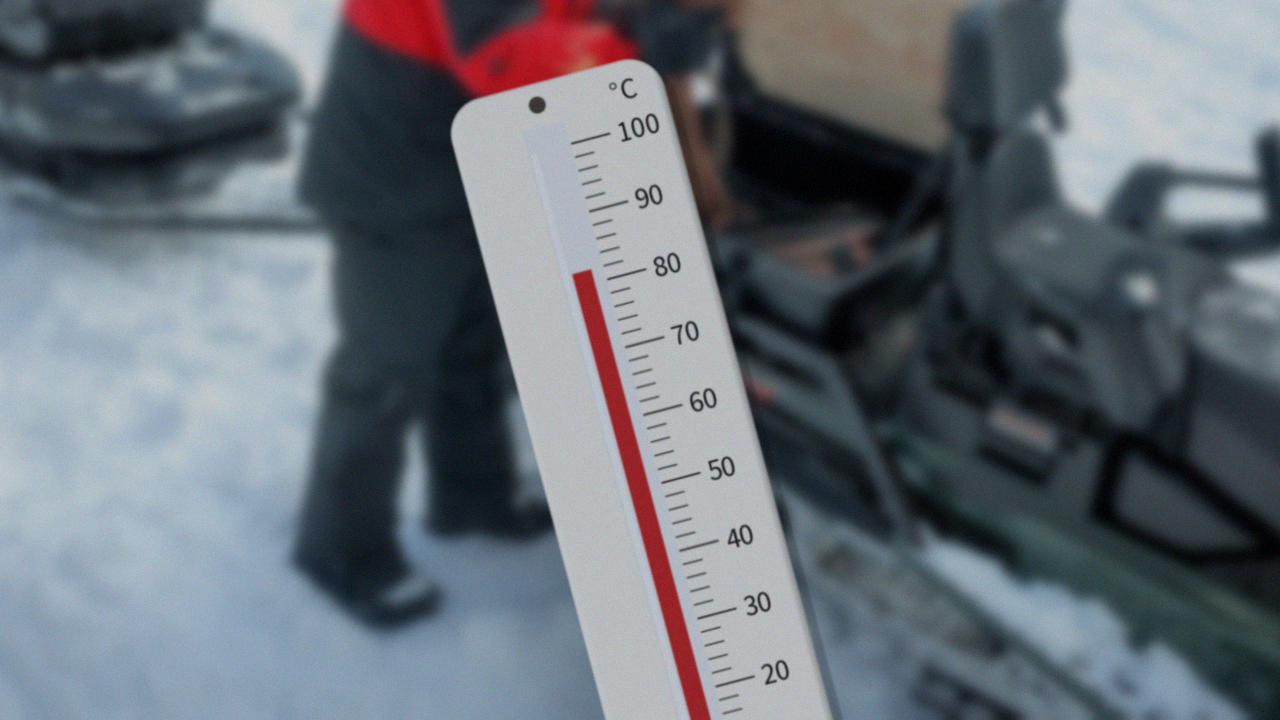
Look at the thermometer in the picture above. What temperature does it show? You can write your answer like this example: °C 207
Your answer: °C 82
